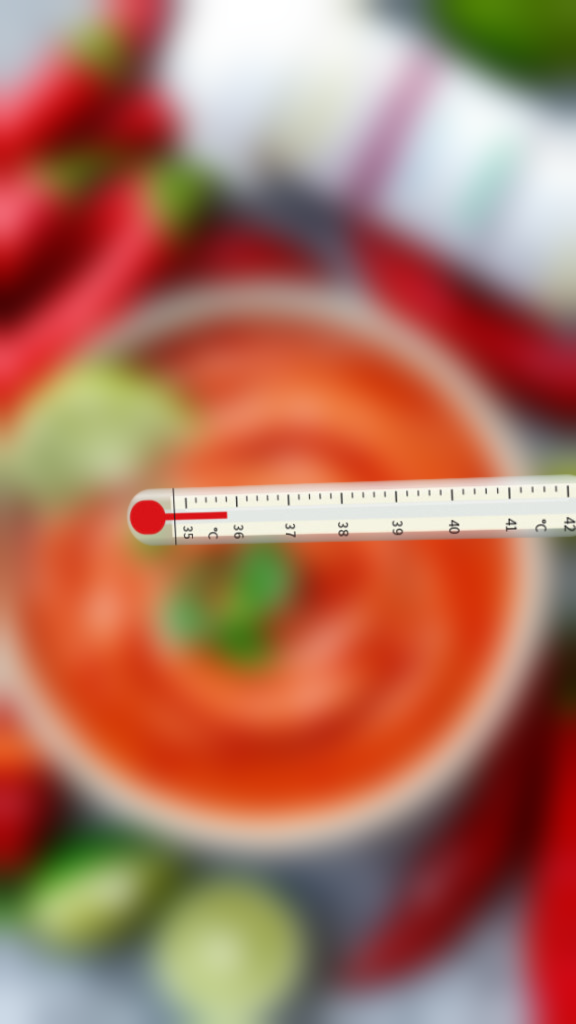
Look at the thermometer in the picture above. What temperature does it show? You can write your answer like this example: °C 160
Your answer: °C 35.8
